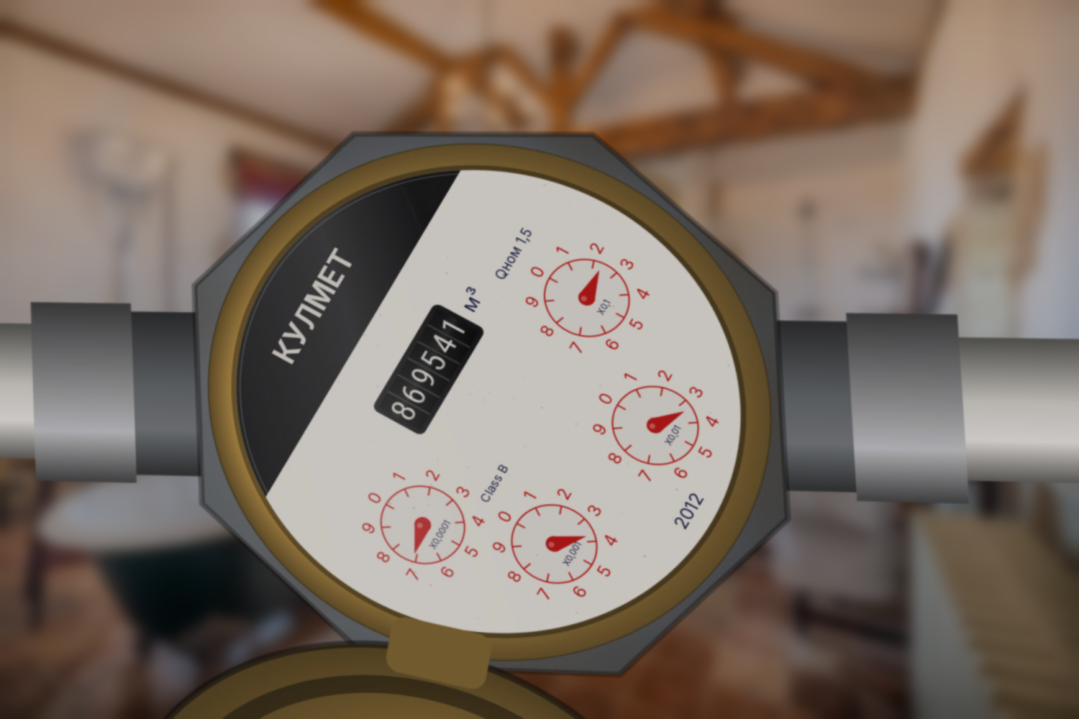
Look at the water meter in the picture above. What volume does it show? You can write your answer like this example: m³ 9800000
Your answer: m³ 869541.2337
